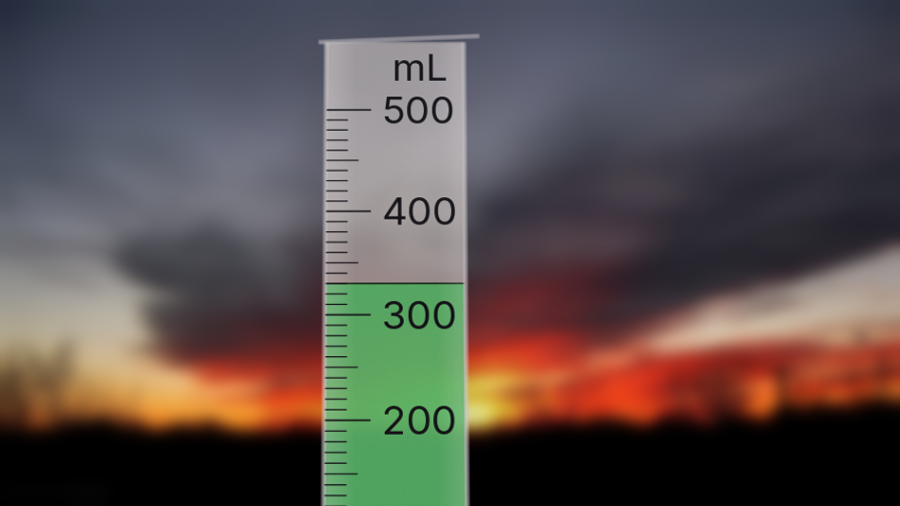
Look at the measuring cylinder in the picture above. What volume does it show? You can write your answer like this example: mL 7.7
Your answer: mL 330
